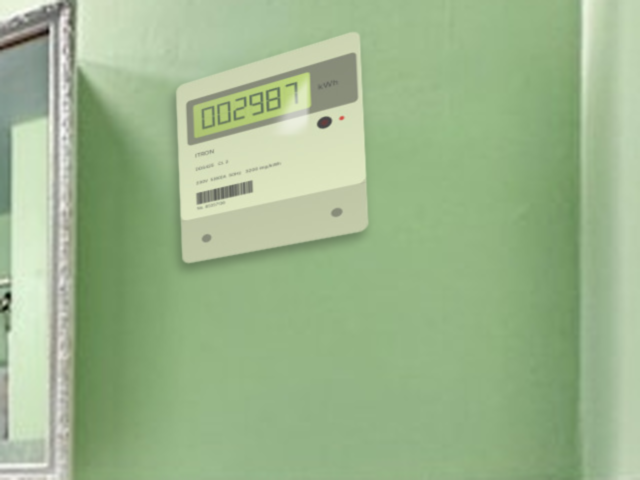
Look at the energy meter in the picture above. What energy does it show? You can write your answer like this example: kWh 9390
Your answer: kWh 2987
